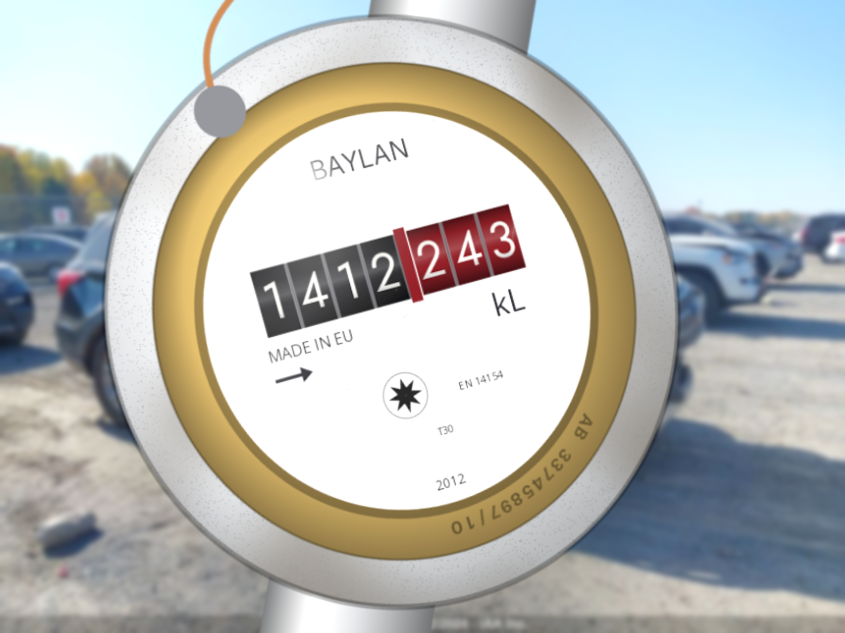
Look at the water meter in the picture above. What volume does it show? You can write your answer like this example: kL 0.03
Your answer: kL 1412.243
